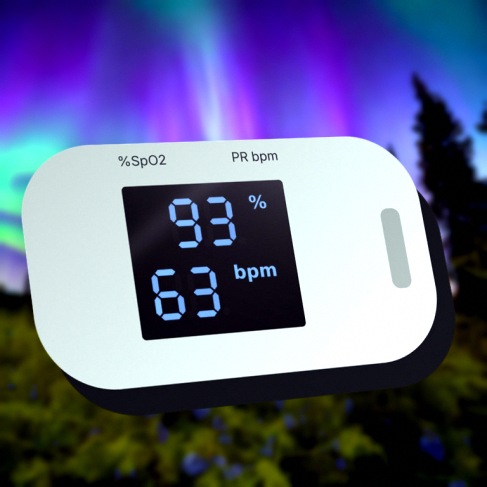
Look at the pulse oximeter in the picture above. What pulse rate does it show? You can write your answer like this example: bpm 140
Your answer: bpm 63
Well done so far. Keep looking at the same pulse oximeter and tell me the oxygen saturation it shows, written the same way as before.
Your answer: % 93
